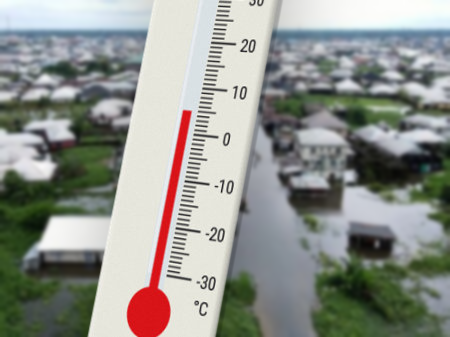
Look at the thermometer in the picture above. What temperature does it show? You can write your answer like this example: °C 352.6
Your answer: °C 5
